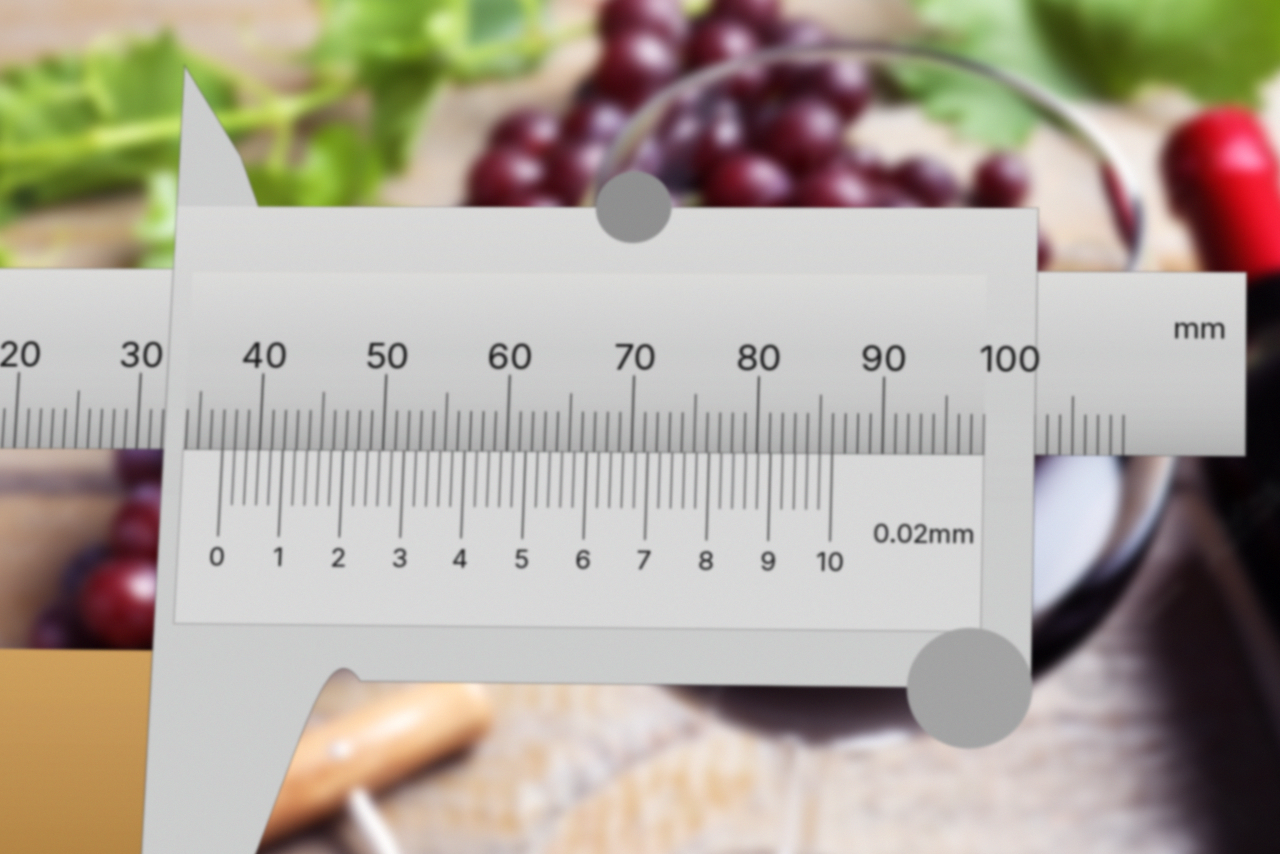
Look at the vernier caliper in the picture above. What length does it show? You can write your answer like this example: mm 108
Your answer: mm 37.0
